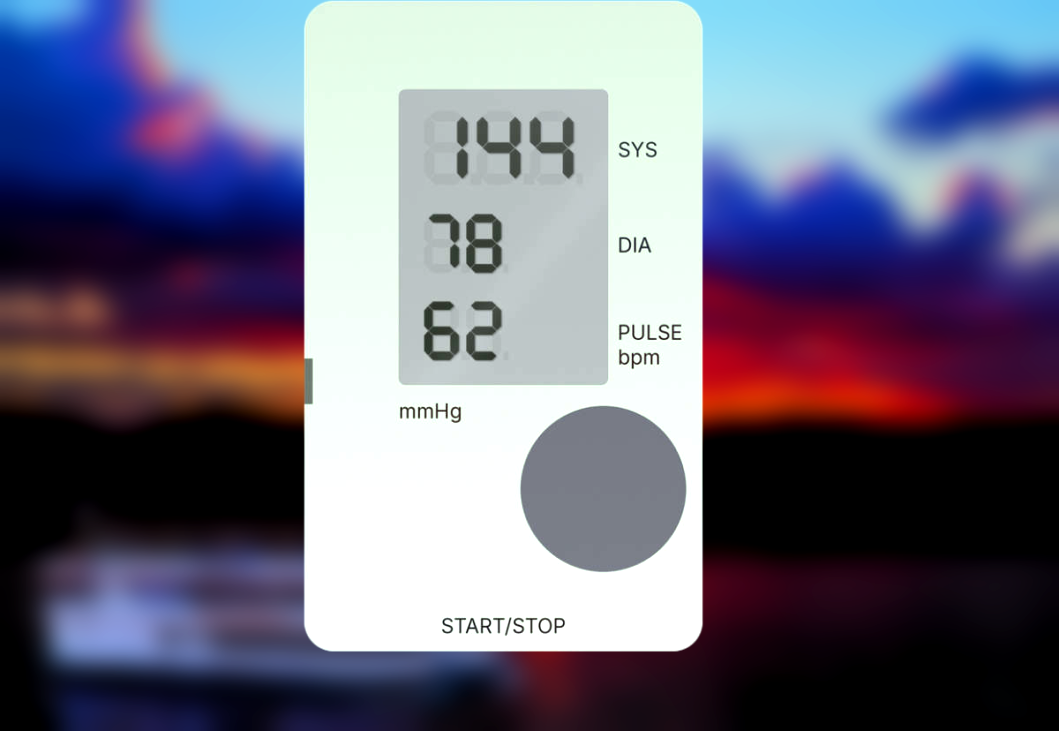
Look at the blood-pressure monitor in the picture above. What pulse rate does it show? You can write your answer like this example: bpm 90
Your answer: bpm 62
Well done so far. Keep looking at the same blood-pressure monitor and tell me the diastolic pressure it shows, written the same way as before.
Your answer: mmHg 78
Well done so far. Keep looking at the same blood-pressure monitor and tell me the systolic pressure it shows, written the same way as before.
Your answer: mmHg 144
